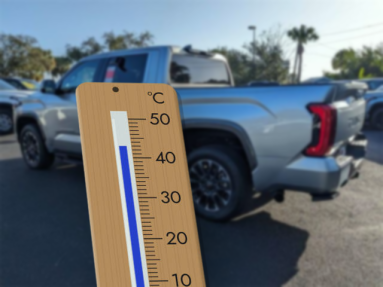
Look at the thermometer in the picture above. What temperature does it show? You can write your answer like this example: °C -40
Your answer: °C 43
